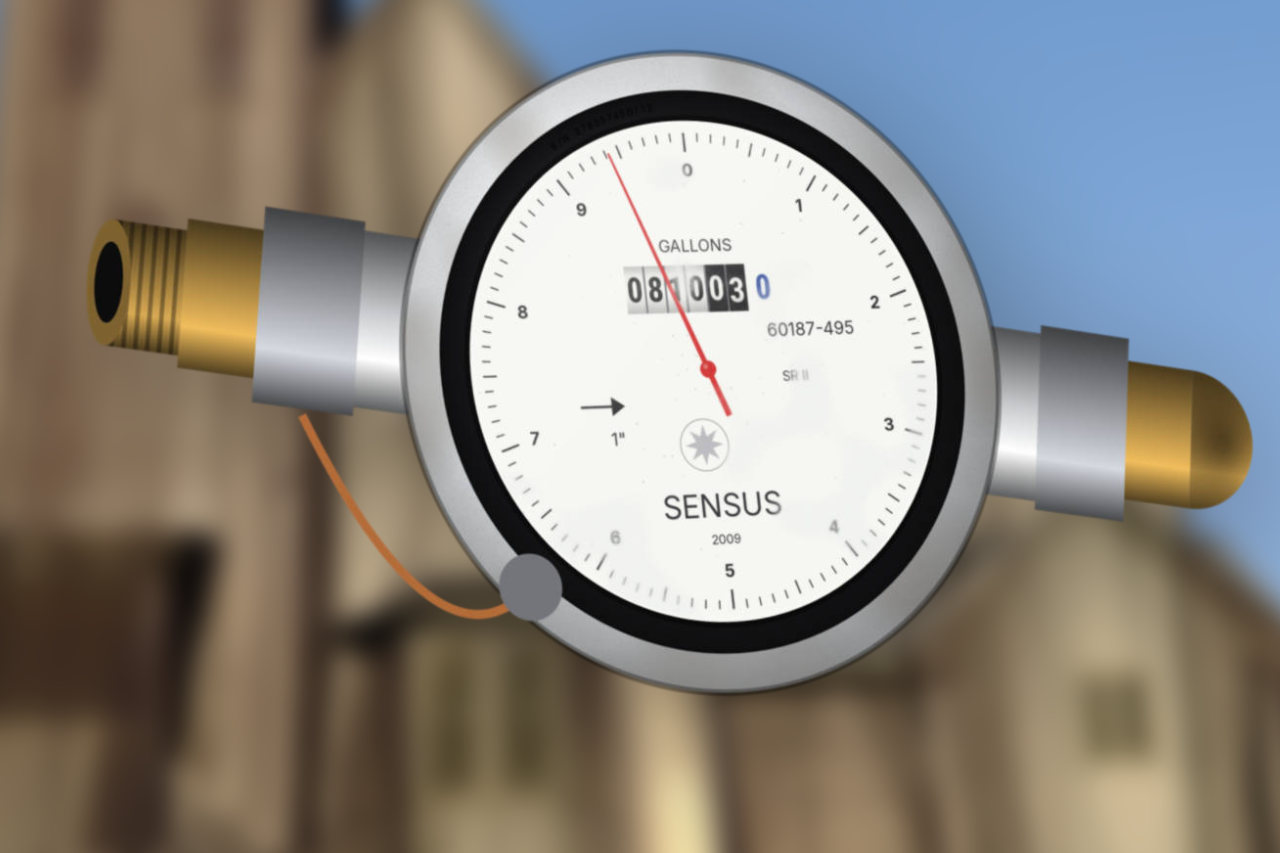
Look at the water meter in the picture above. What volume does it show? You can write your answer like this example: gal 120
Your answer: gal 810029.4
